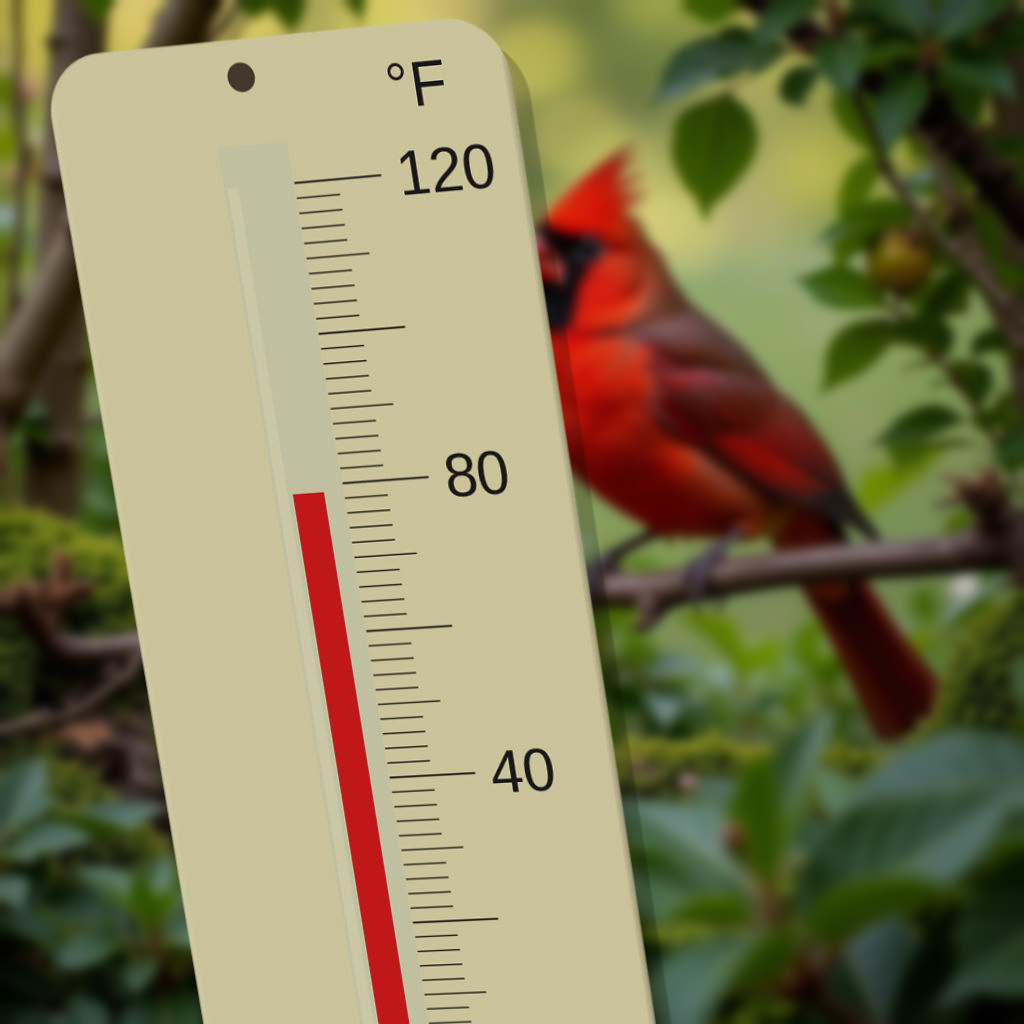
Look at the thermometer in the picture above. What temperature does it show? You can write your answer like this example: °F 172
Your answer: °F 79
